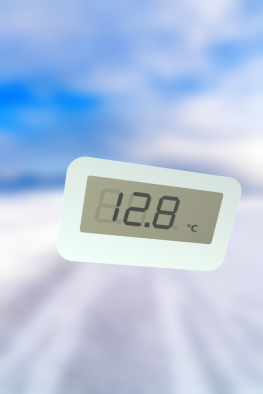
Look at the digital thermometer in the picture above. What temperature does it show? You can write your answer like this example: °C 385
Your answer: °C 12.8
